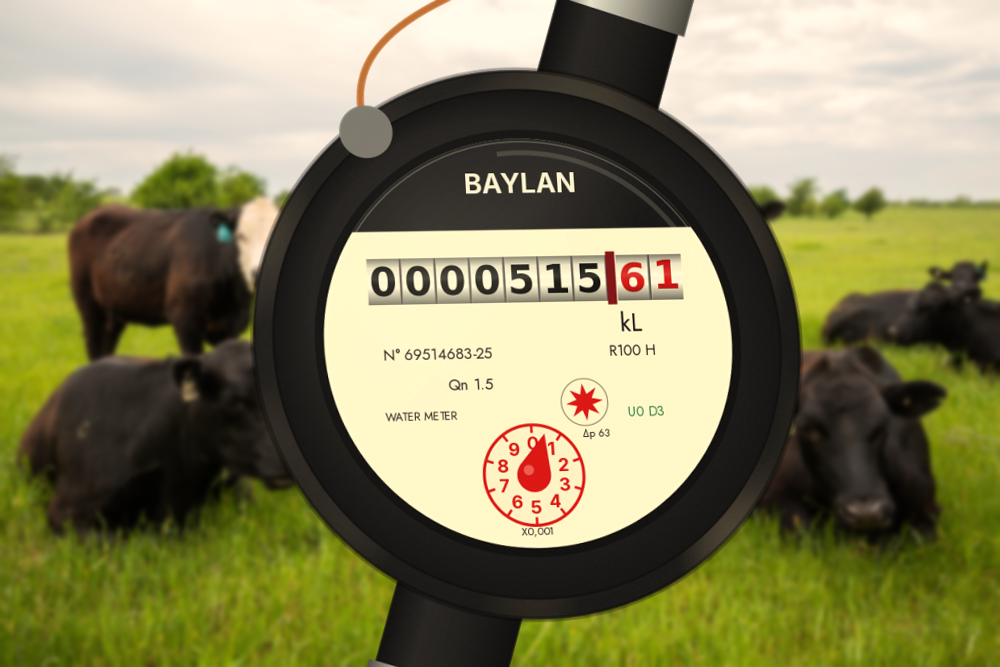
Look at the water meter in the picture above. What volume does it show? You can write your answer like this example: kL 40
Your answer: kL 515.610
